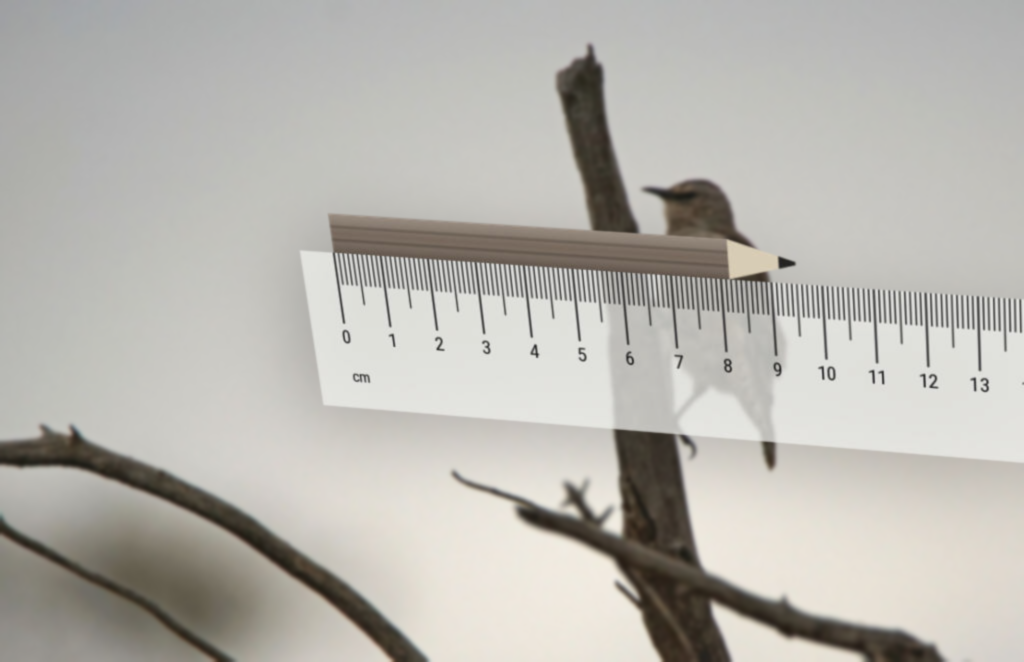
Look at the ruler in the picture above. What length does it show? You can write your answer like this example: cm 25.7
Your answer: cm 9.5
